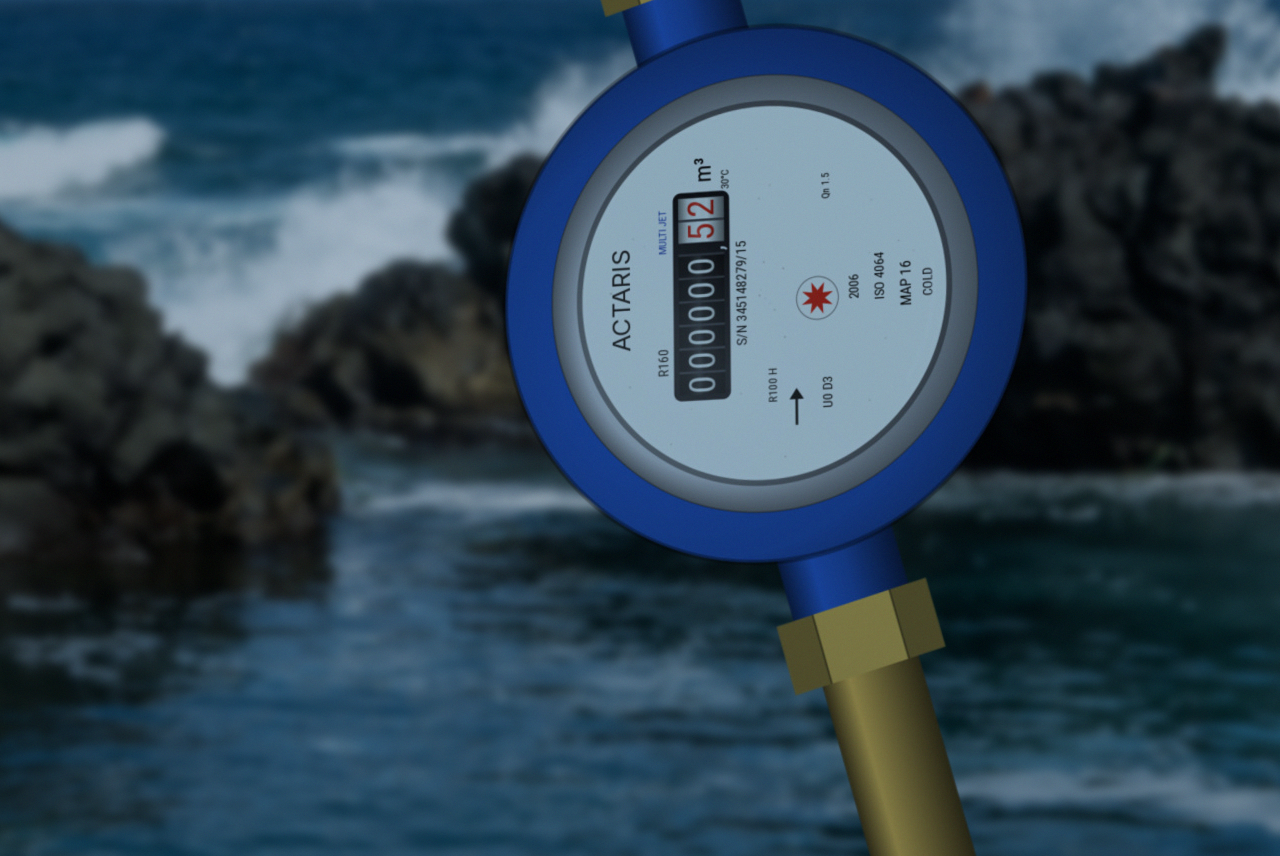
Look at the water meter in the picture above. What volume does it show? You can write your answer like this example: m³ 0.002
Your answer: m³ 0.52
